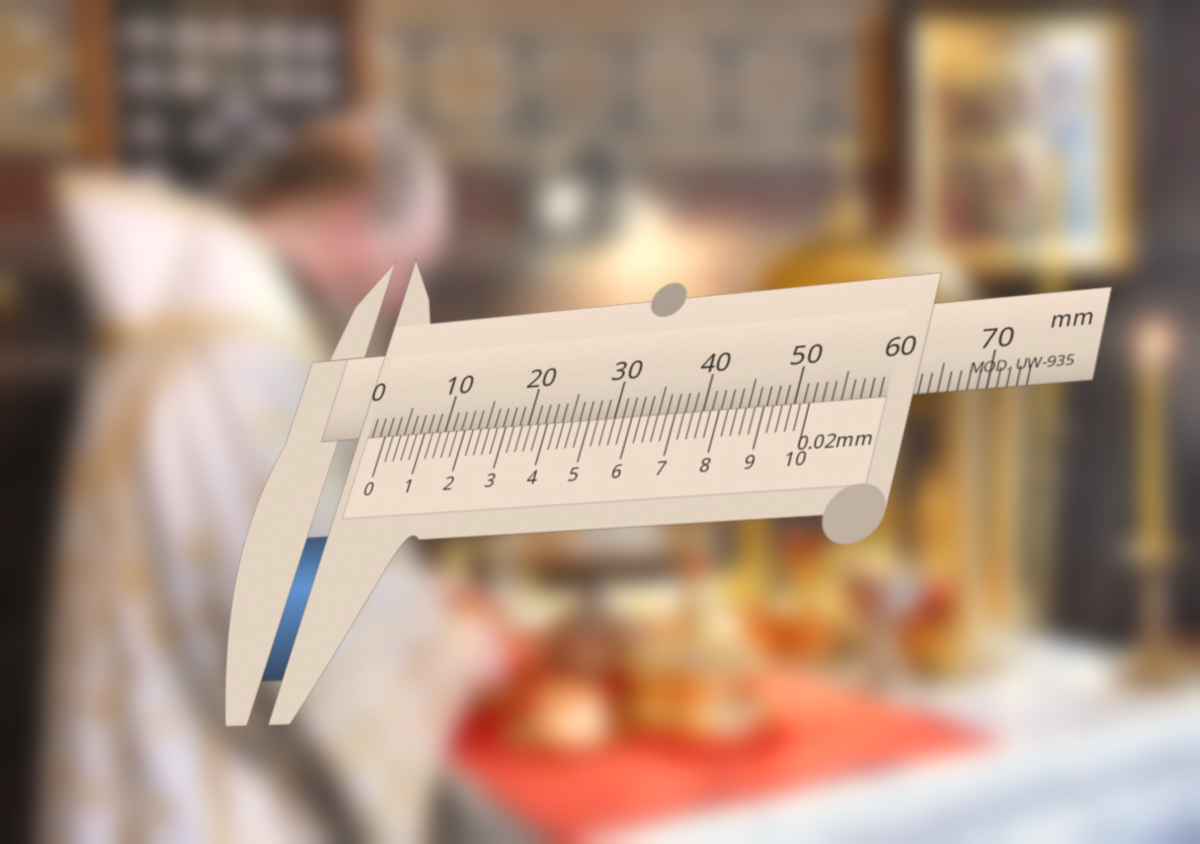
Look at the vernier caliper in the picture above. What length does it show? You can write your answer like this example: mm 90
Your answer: mm 2.6
